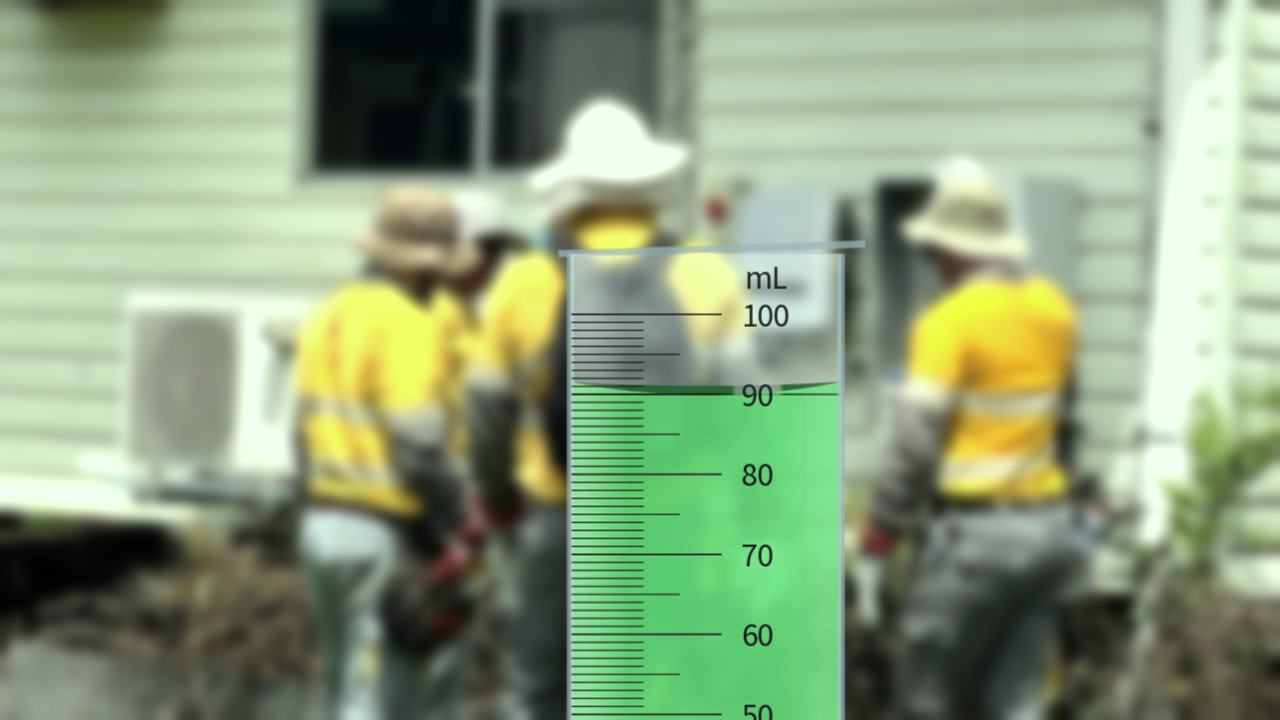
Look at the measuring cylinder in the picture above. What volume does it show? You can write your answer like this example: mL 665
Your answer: mL 90
